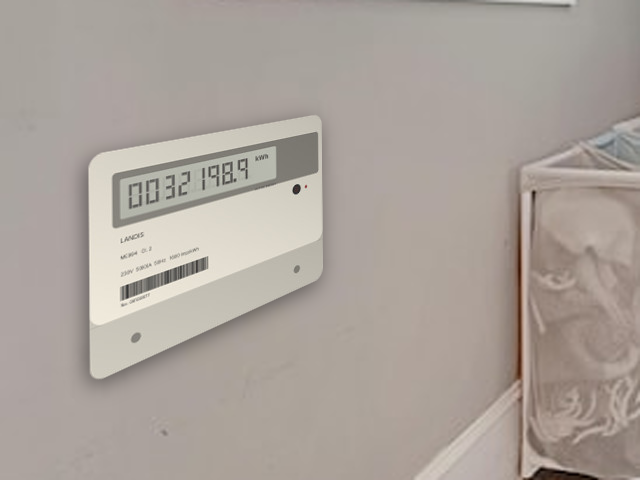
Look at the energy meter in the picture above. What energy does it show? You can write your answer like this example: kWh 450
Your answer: kWh 32198.9
